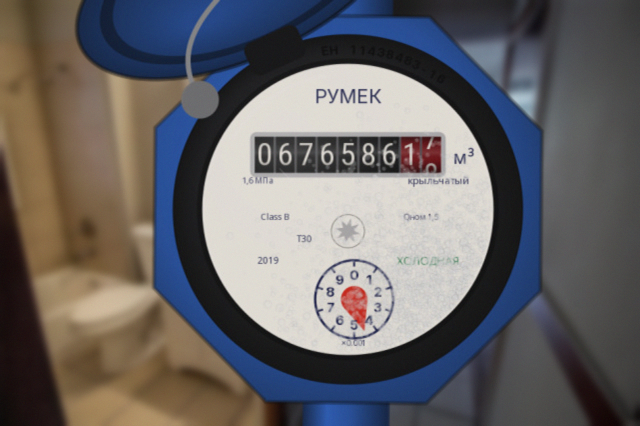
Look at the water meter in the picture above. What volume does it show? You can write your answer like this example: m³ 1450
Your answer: m³ 676586.174
